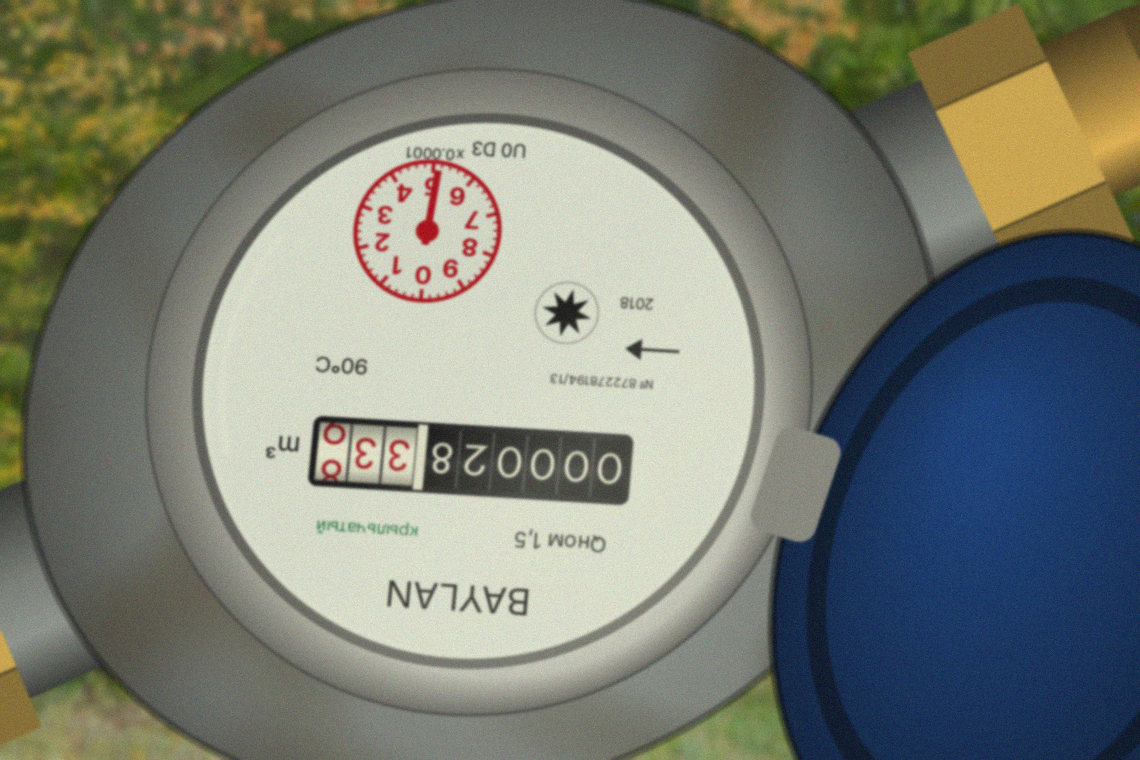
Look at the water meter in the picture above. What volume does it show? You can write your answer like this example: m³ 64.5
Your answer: m³ 28.3385
